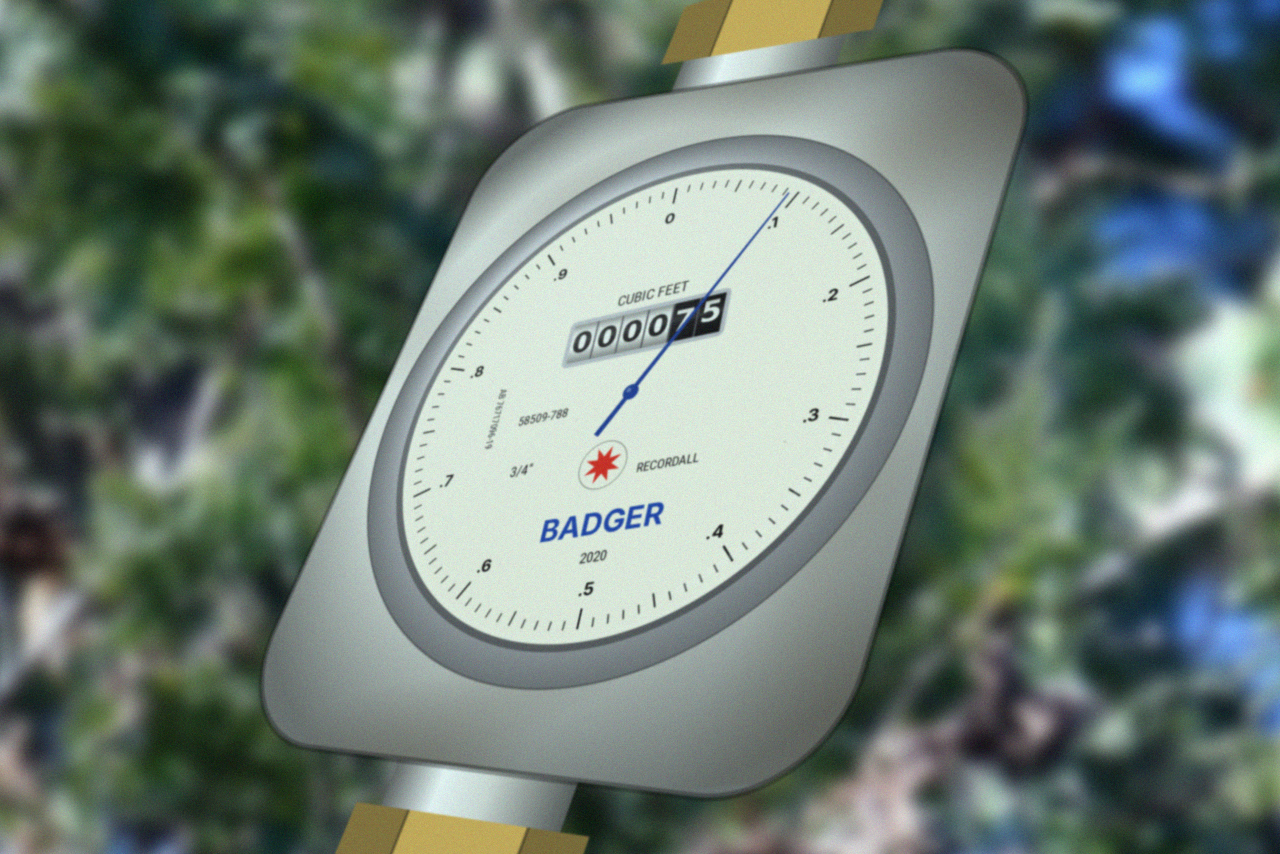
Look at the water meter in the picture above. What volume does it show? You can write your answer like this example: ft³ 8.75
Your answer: ft³ 75.09
